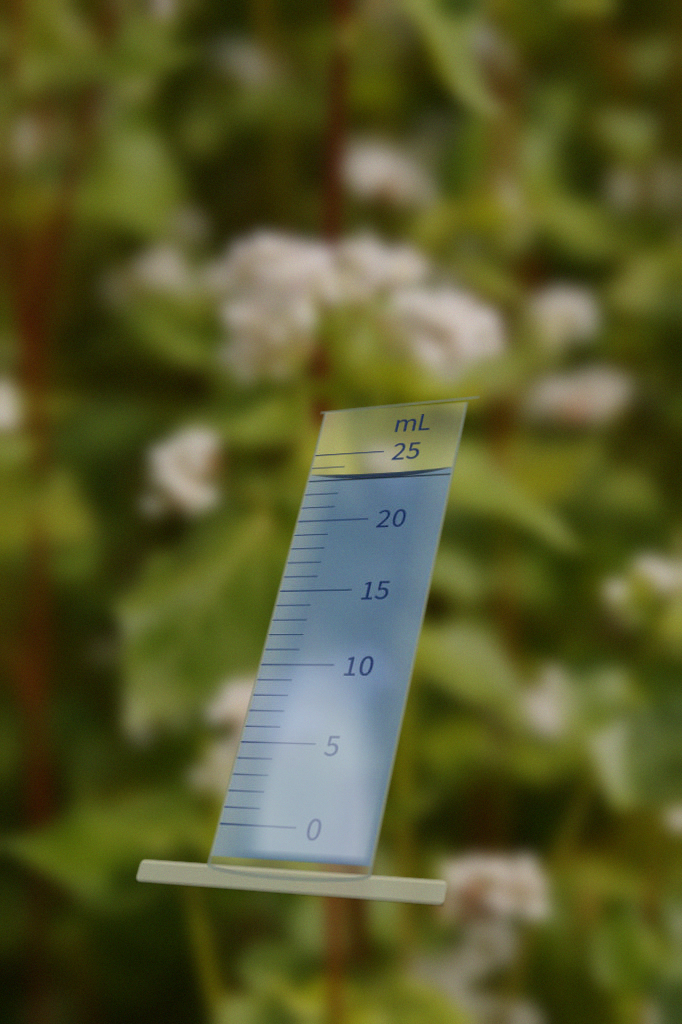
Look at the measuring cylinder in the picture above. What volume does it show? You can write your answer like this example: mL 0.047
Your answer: mL 23
